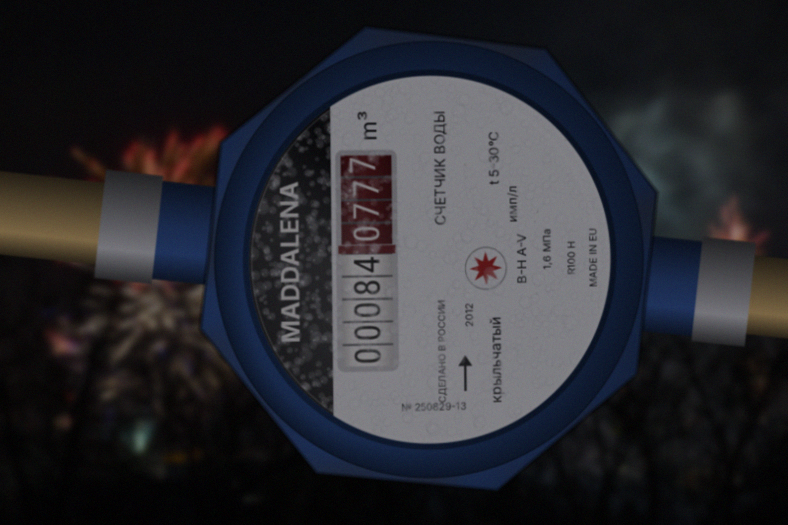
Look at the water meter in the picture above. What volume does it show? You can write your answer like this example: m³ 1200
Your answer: m³ 84.0777
